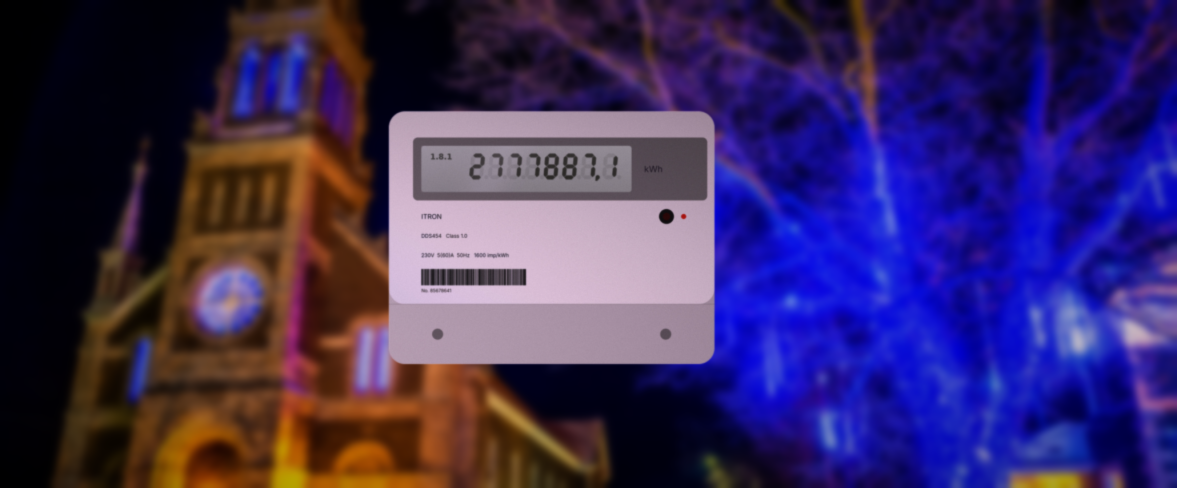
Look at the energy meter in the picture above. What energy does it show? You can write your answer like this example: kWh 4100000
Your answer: kWh 2777887.1
